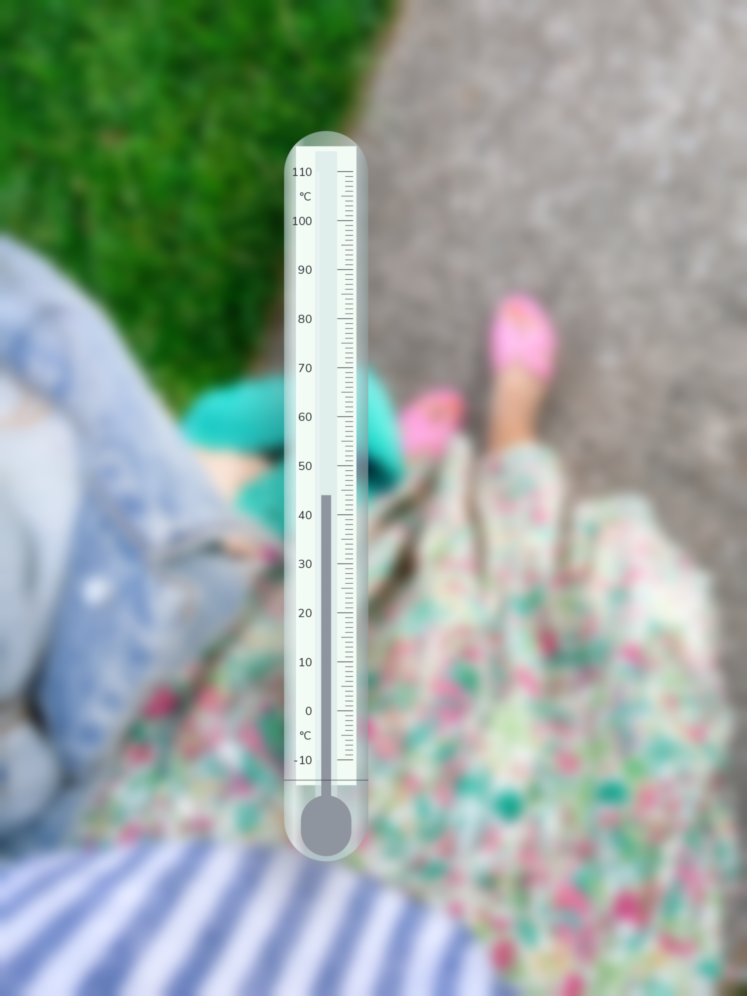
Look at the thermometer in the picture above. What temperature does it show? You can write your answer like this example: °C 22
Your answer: °C 44
